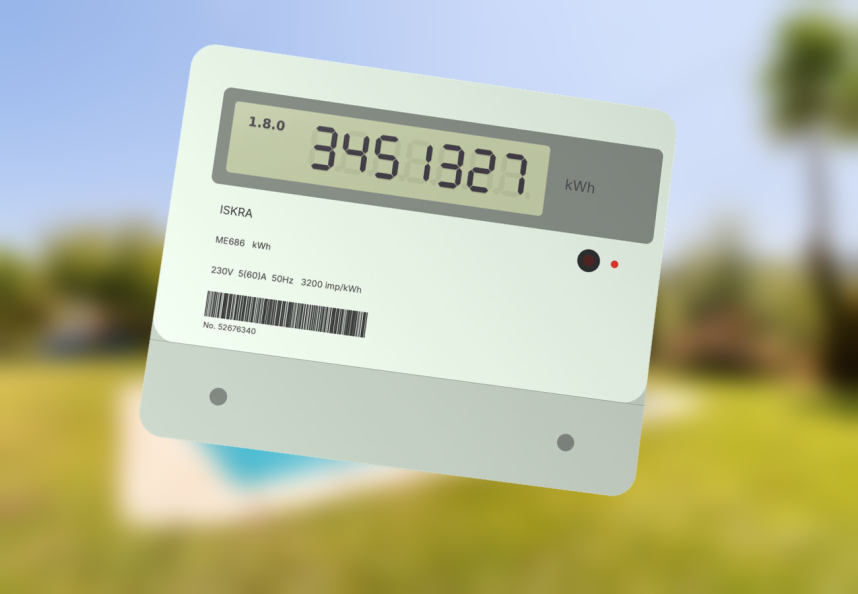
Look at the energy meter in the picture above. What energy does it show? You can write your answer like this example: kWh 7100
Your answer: kWh 3451327
